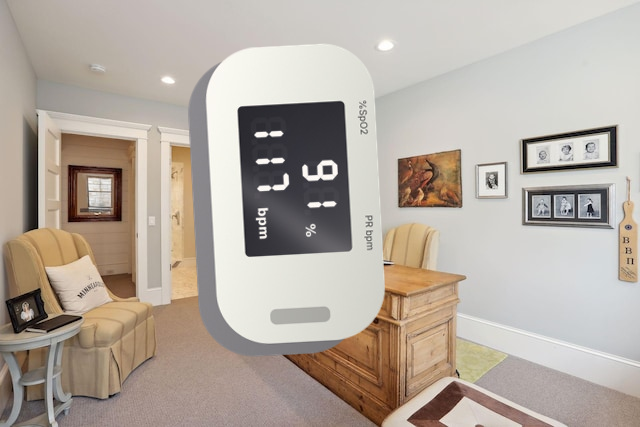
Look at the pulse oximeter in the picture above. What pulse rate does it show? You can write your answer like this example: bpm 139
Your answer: bpm 117
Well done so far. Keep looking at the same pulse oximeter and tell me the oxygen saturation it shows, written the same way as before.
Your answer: % 91
